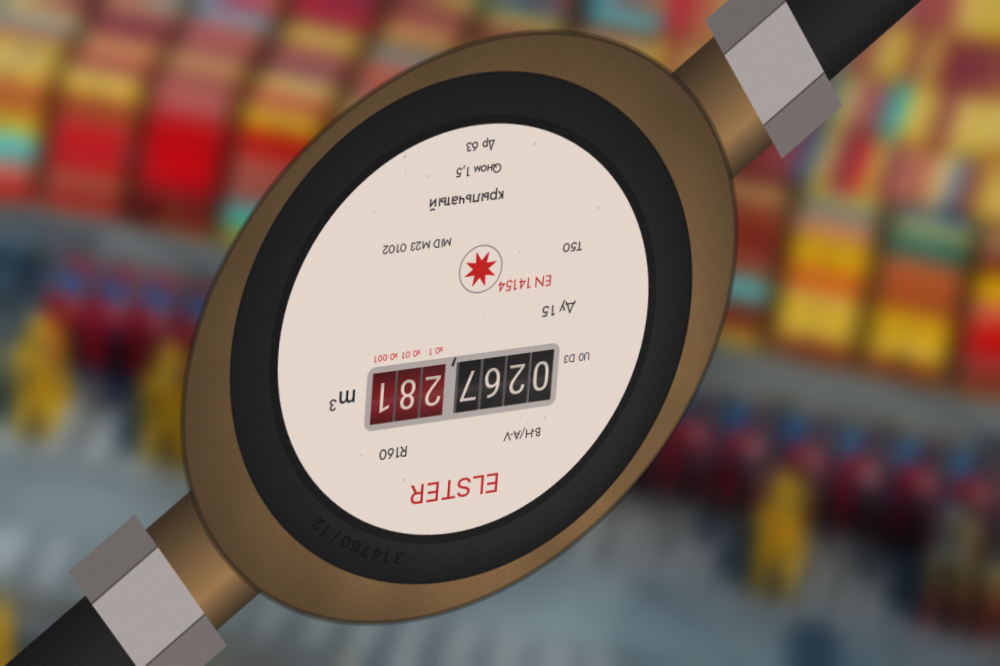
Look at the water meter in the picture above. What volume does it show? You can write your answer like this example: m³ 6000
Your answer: m³ 267.281
